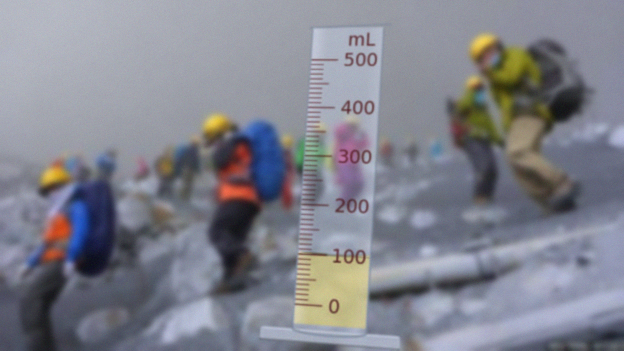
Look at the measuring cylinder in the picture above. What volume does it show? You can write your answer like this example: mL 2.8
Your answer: mL 100
